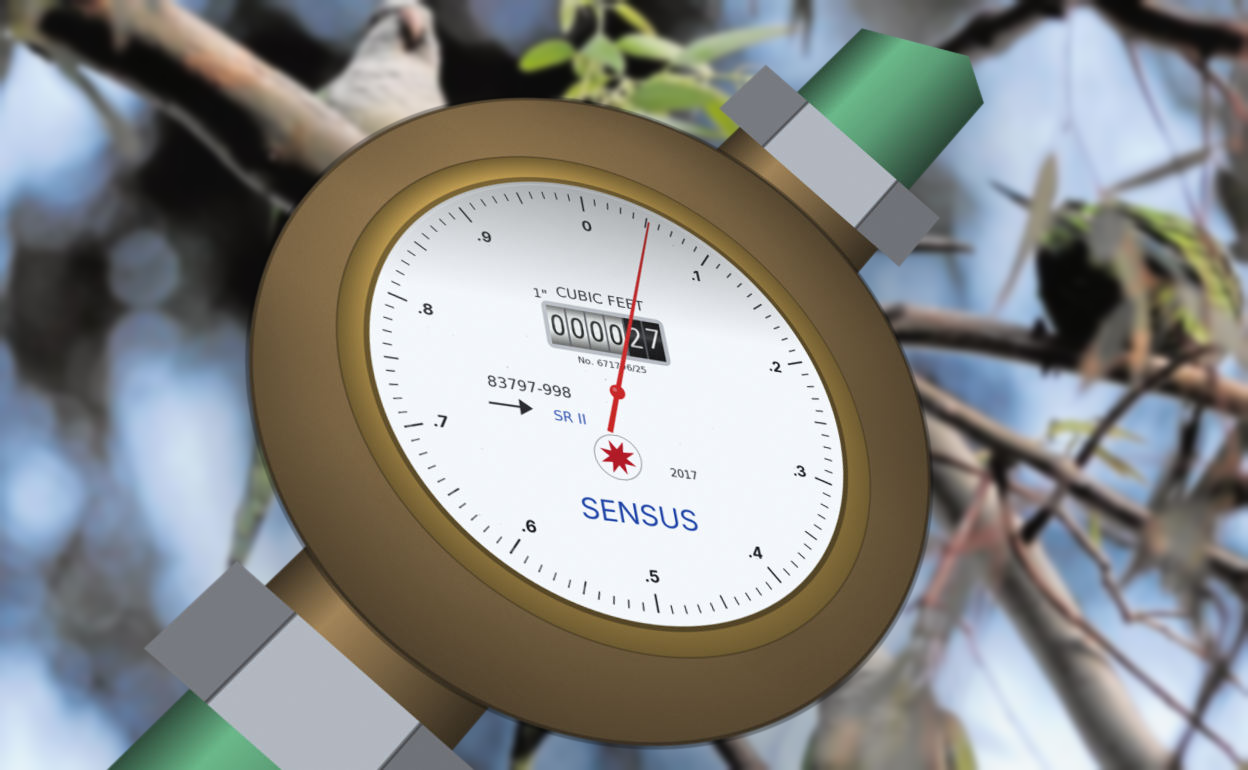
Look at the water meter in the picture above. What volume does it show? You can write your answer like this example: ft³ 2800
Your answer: ft³ 27.05
